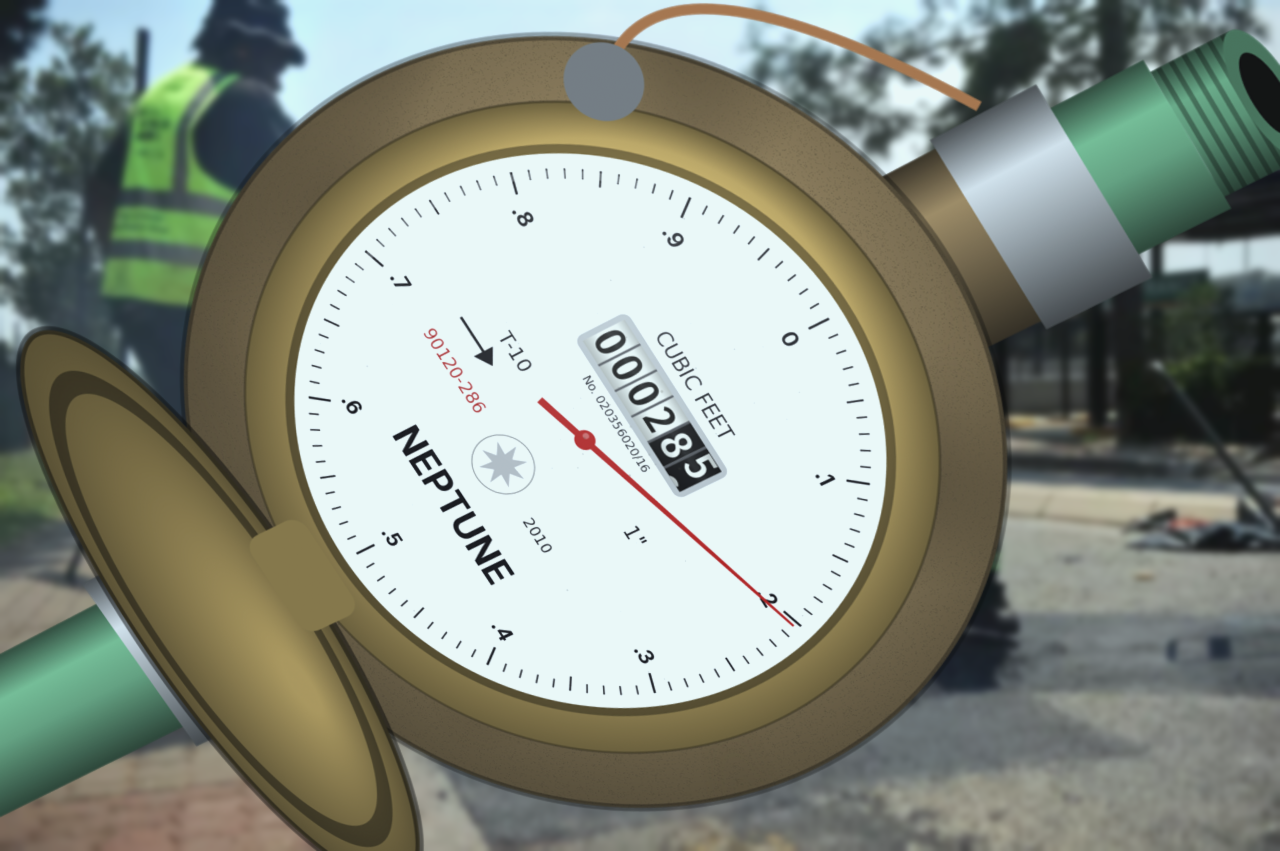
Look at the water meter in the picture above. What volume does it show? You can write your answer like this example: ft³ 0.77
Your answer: ft³ 285.20
